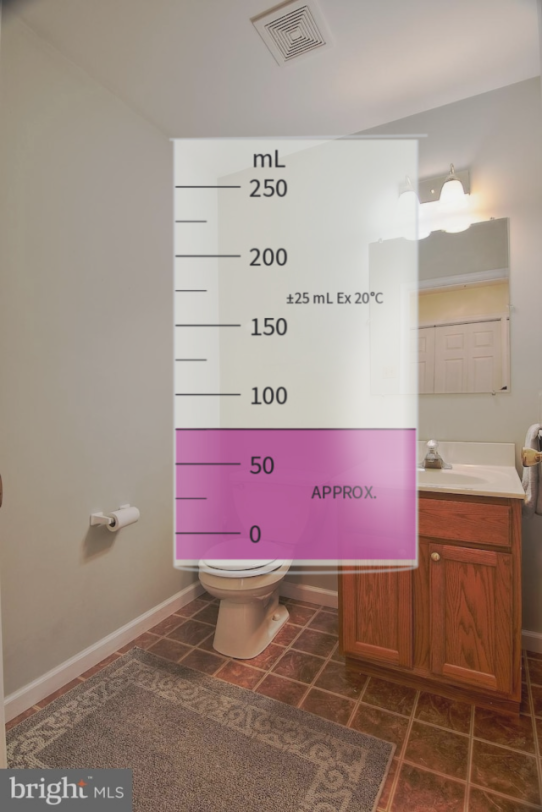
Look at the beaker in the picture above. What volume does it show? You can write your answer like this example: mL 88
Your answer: mL 75
